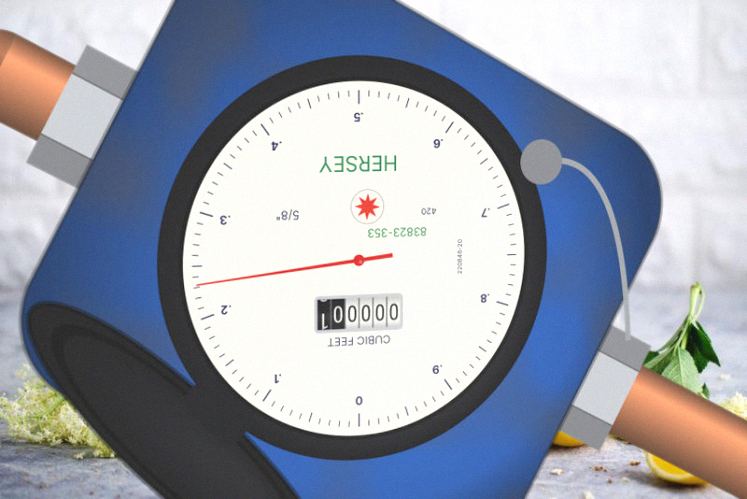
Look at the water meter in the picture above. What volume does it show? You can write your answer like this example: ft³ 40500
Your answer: ft³ 1.23
